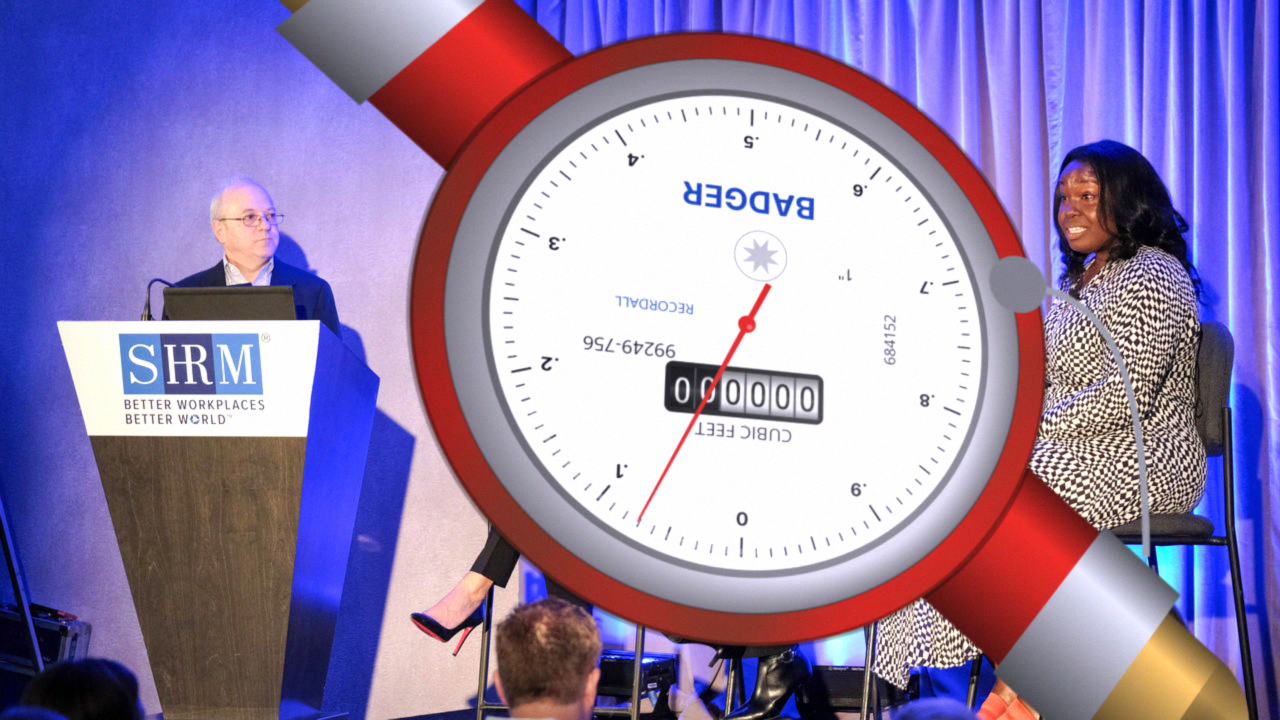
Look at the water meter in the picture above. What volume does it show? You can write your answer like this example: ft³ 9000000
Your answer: ft³ 0.07
